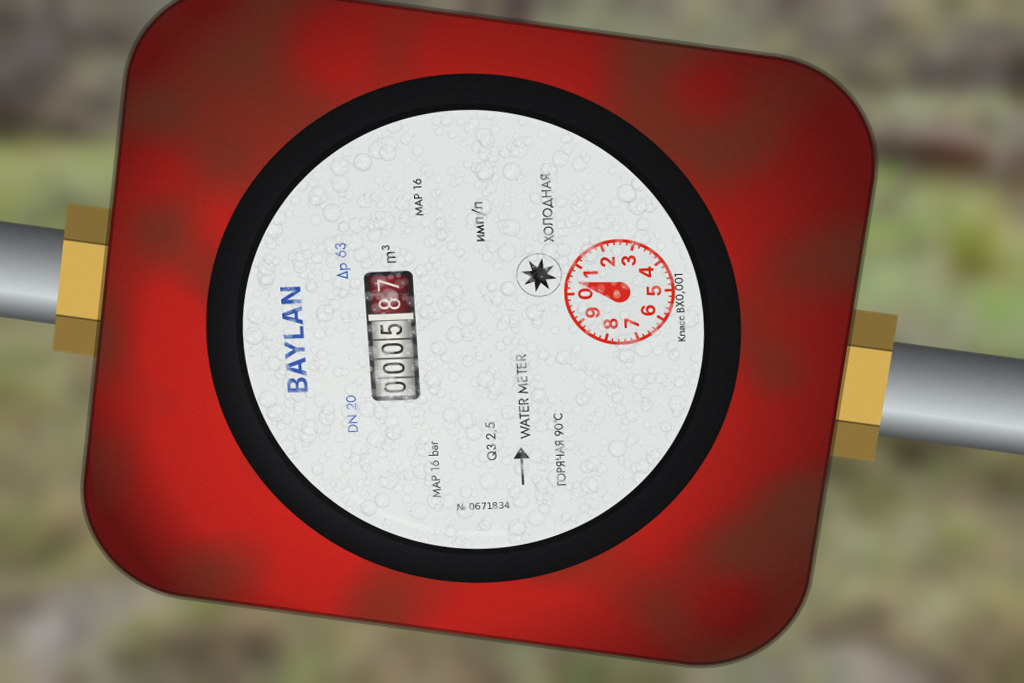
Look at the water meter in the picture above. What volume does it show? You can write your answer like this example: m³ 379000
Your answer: m³ 5.870
